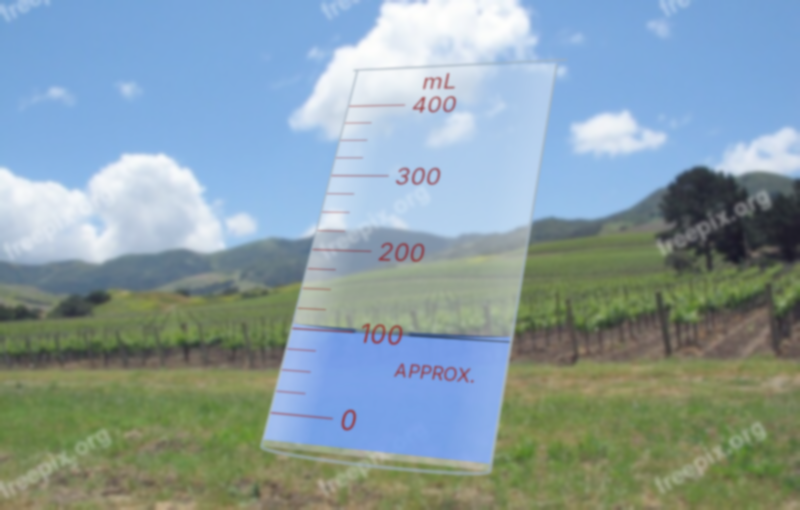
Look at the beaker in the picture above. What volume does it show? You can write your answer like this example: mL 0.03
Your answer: mL 100
